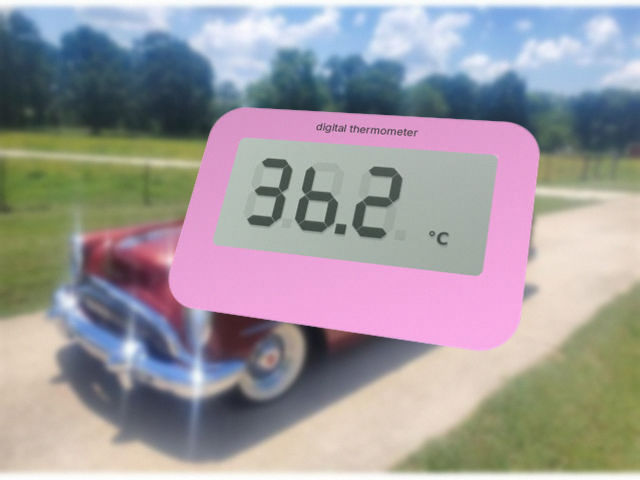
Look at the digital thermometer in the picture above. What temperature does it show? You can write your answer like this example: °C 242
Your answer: °C 36.2
